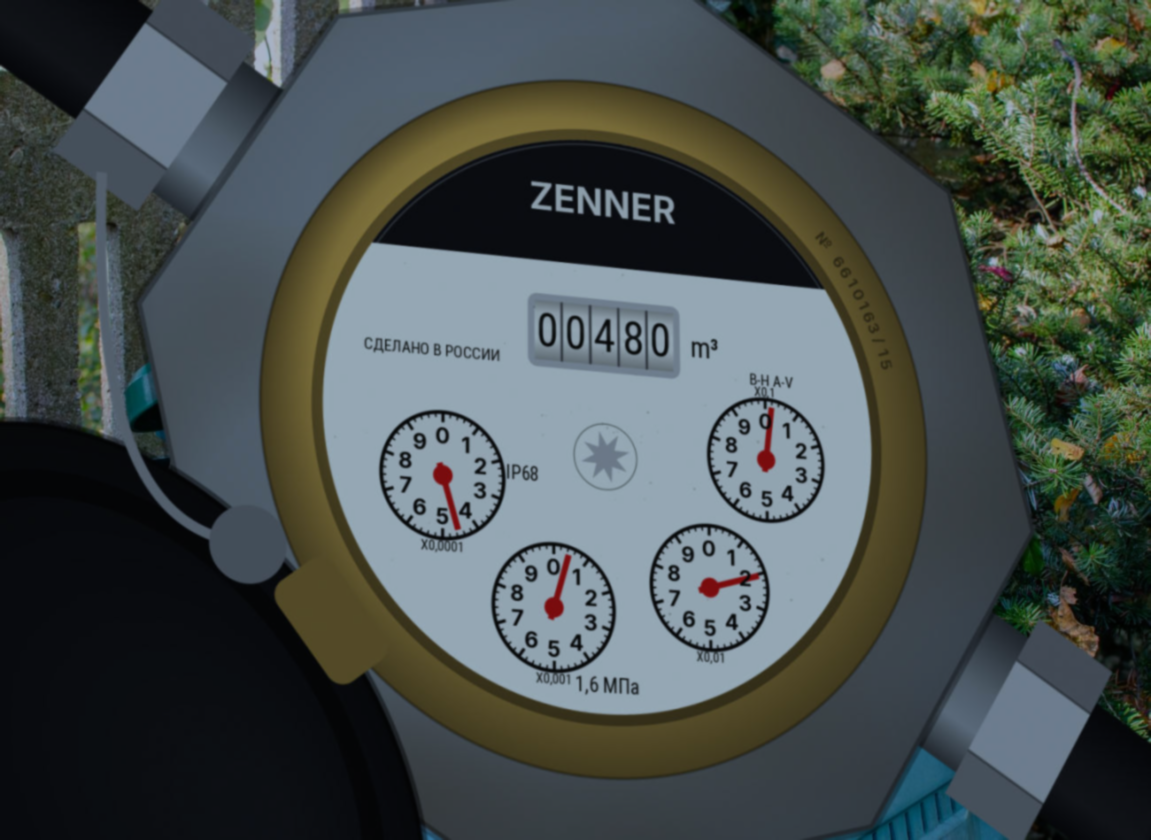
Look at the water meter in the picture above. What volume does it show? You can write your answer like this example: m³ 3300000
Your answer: m³ 480.0204
